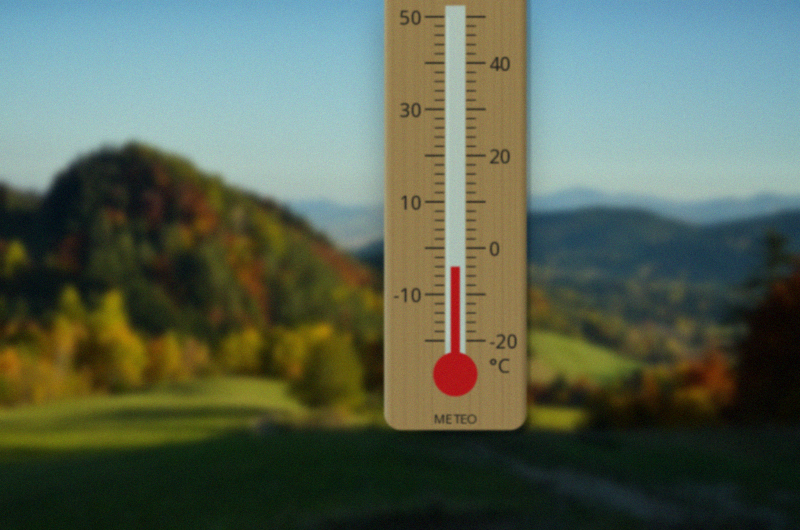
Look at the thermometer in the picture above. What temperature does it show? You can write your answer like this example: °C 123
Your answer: °C -4
